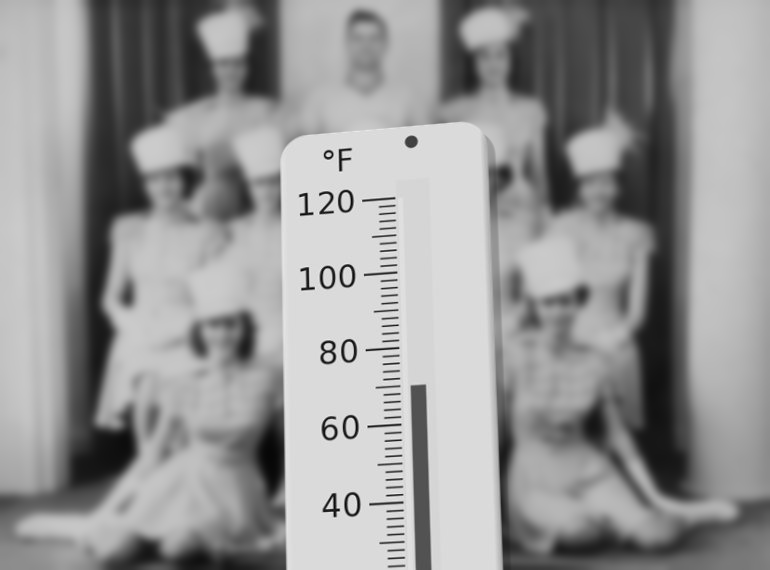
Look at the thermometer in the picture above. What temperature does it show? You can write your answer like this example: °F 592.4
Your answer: °F 70
